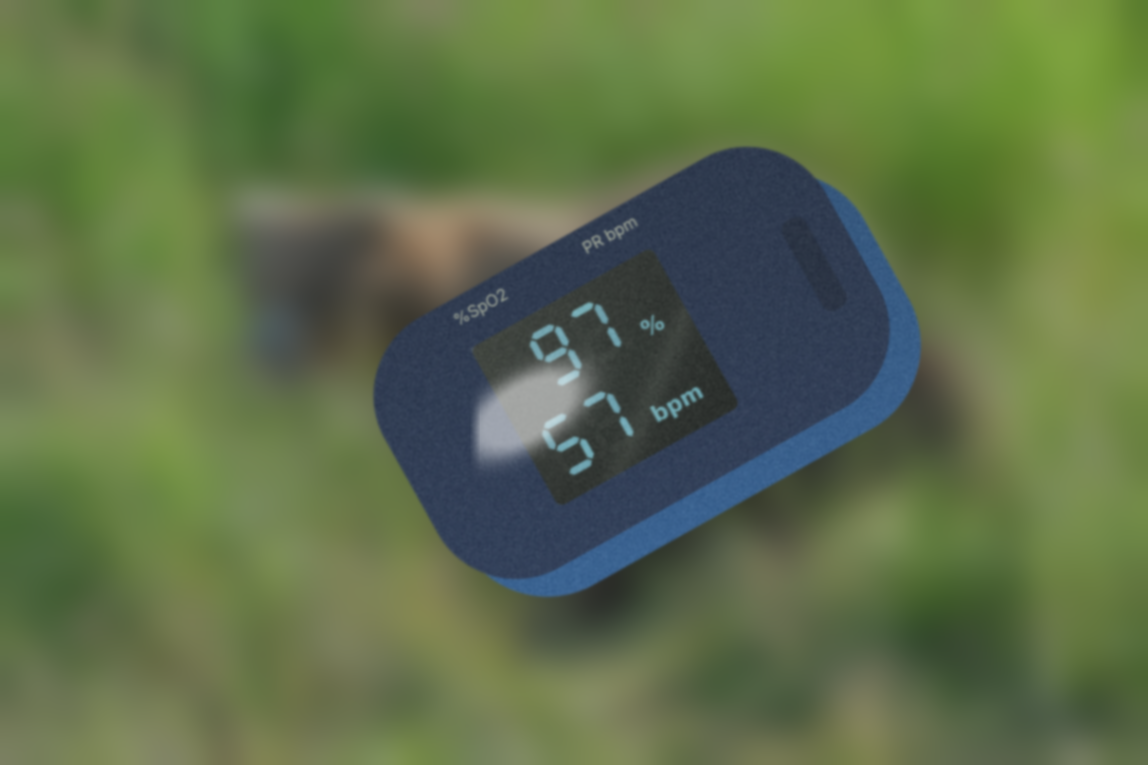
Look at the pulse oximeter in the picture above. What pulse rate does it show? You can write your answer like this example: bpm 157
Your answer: bpm 57
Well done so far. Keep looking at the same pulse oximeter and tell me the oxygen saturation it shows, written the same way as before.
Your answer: % 97
